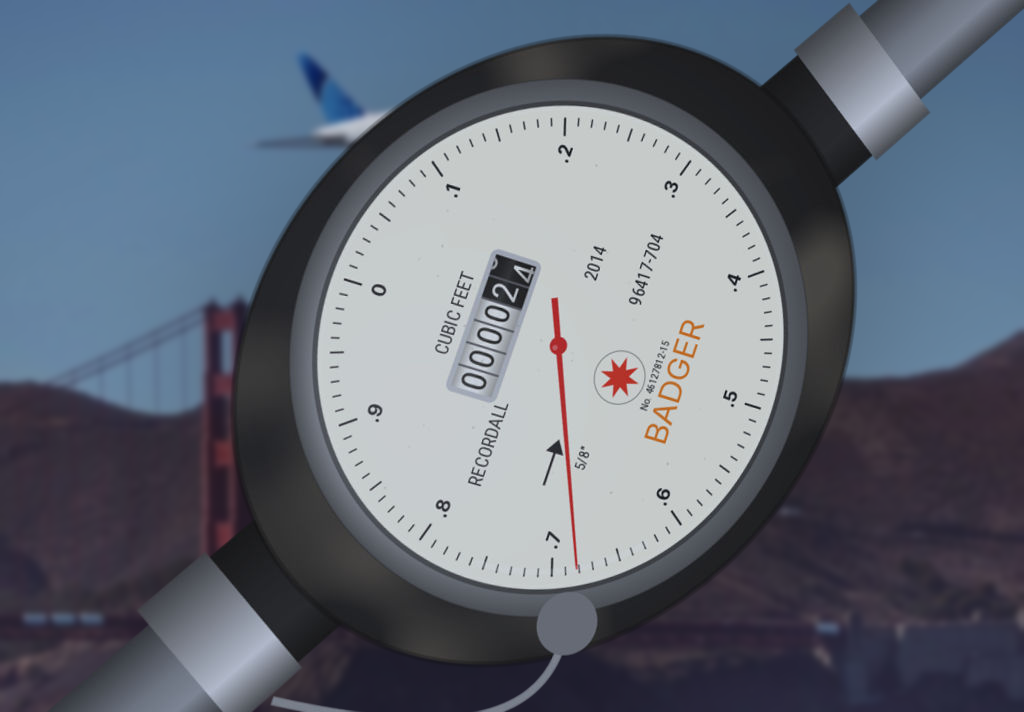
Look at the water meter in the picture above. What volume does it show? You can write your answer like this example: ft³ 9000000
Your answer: ft³ 23.68
